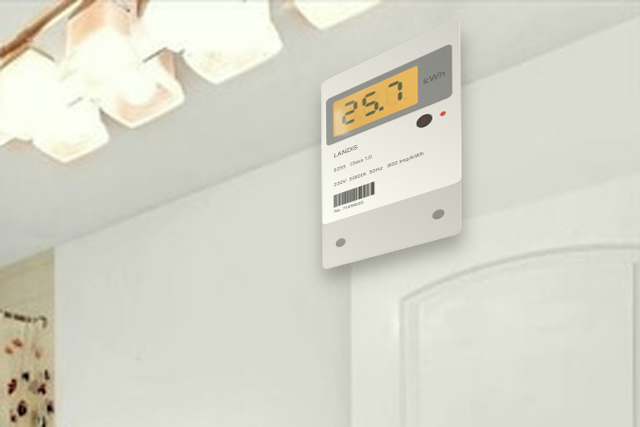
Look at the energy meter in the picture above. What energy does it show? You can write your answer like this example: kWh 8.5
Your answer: kWh 25.7
